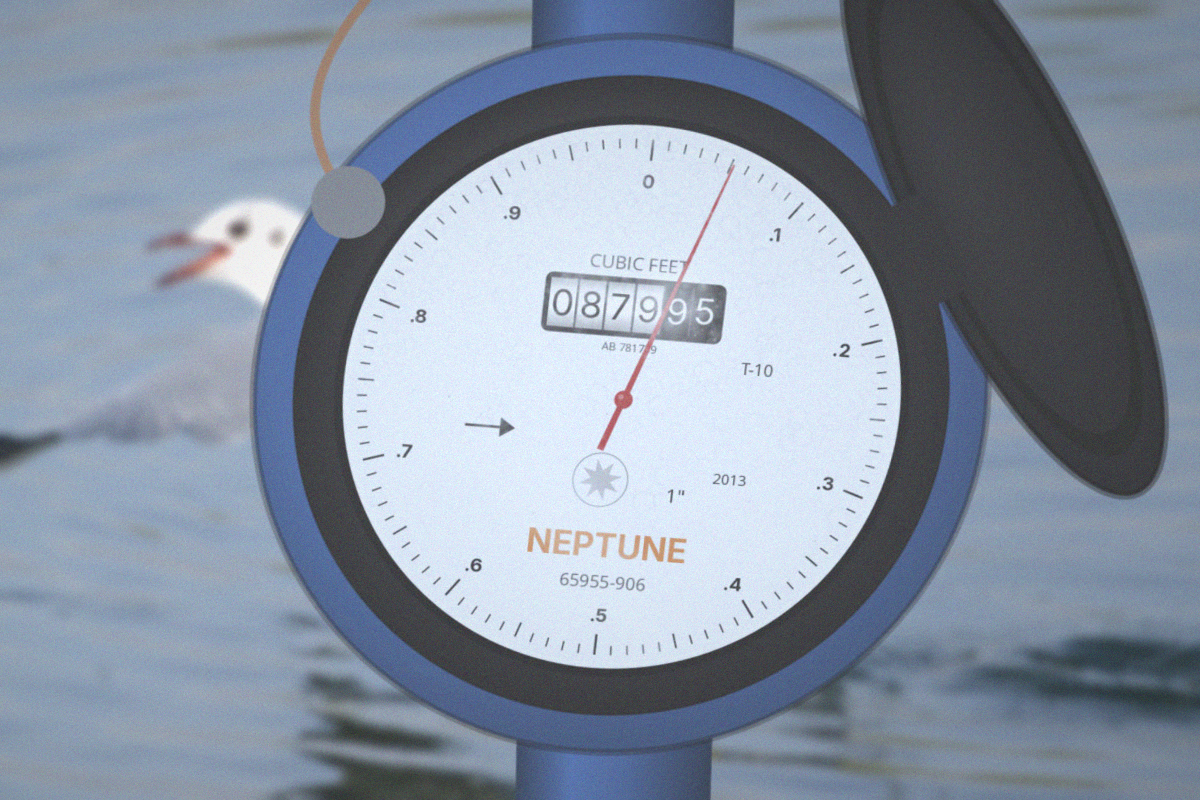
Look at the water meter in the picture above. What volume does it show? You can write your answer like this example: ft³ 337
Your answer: ft³ 87995.05
